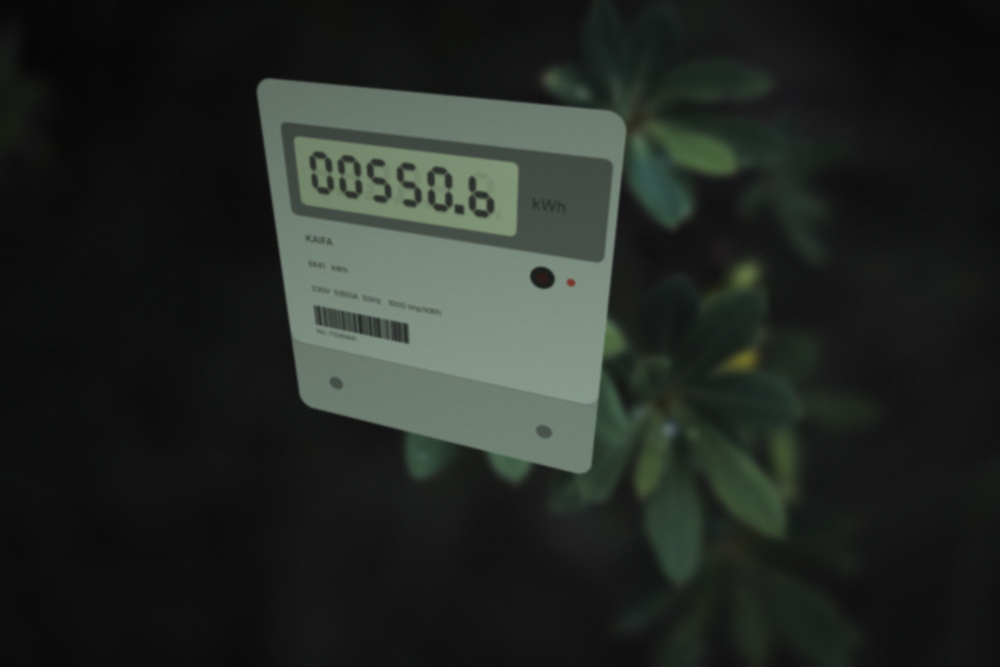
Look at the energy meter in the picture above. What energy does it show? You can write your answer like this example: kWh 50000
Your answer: kWh 550.6
